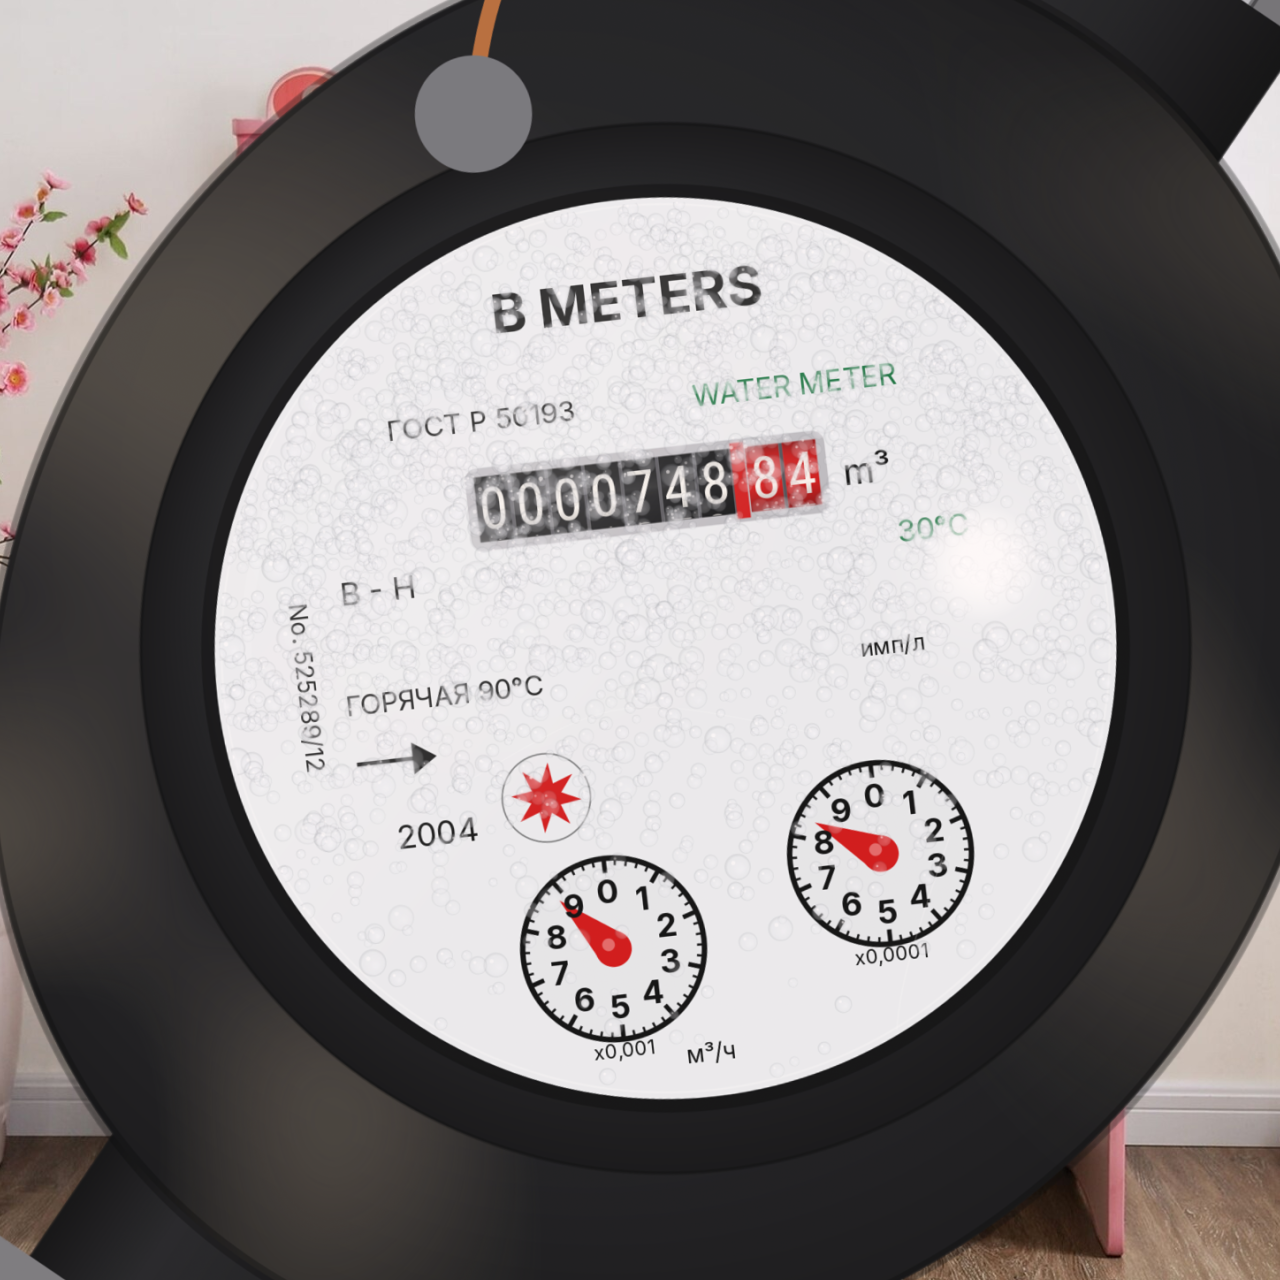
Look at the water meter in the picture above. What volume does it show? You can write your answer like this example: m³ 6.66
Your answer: m³ 748.8488
